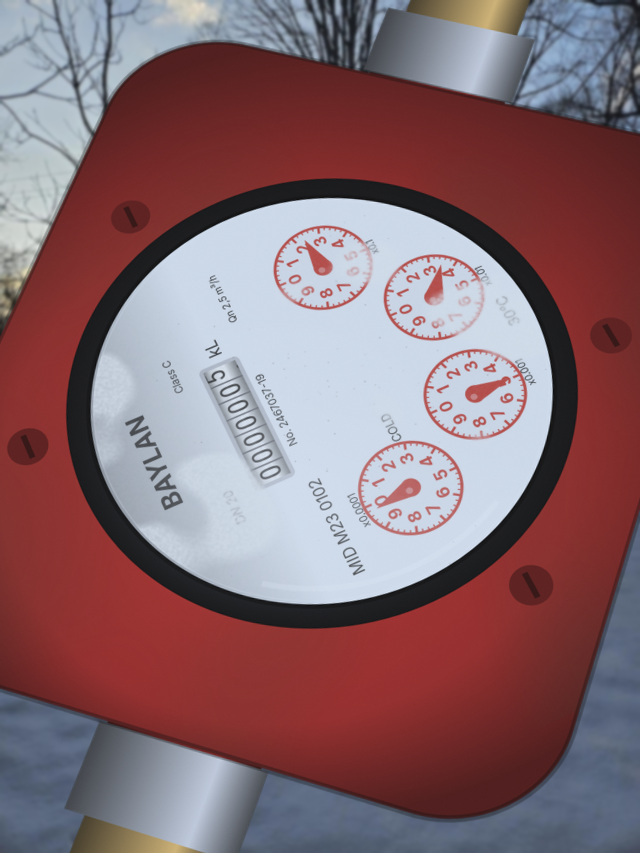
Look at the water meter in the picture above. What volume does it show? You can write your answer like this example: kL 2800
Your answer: kL 5.2349
